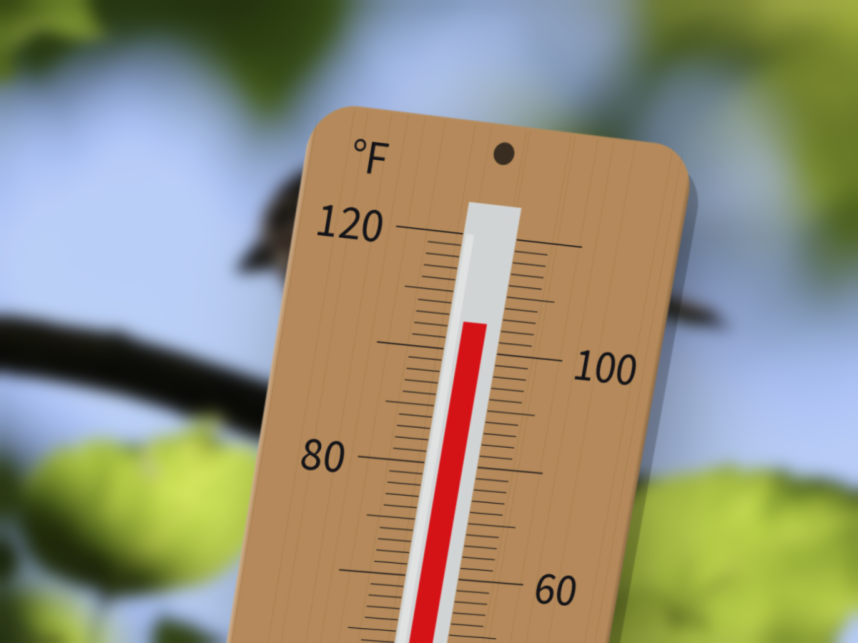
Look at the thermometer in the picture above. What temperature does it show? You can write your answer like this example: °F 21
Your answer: °F 105
